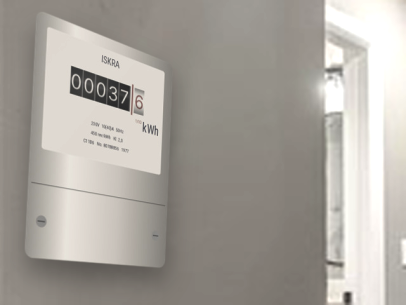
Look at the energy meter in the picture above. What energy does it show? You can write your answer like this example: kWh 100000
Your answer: kWh 37.6
